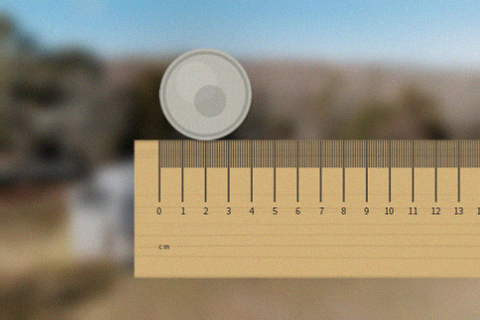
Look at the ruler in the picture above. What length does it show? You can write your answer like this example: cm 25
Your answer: cm 4
